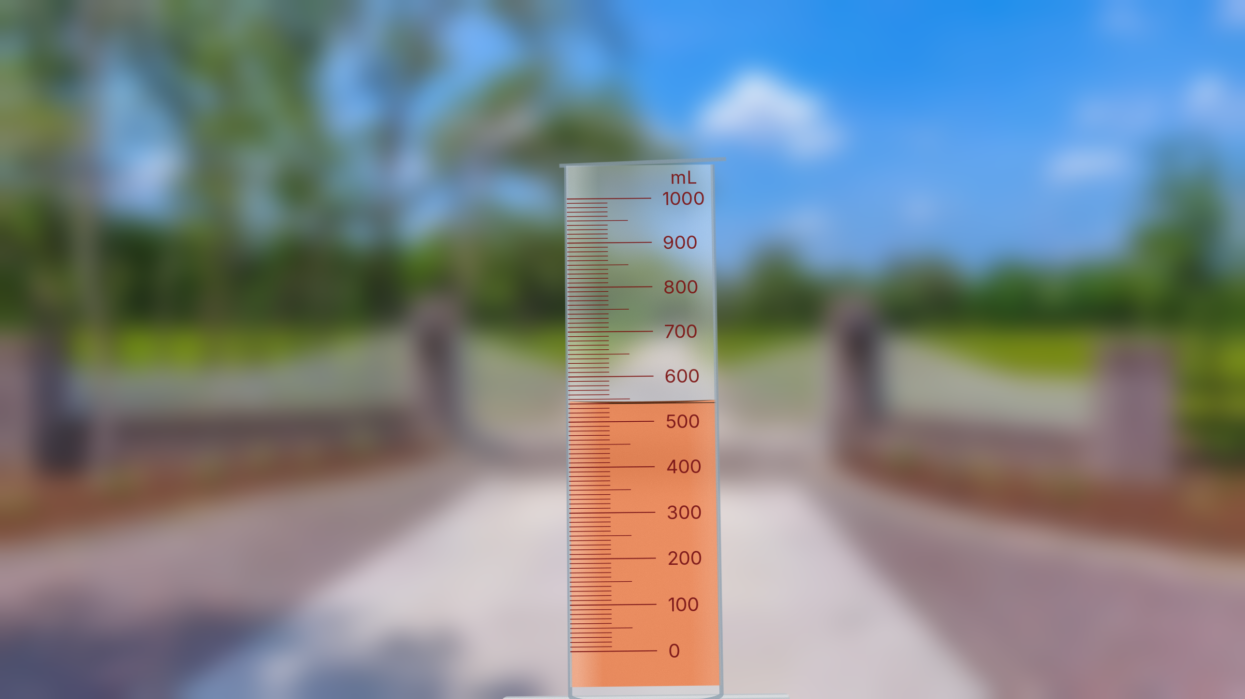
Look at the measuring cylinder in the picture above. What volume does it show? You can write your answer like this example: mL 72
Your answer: mL 540
